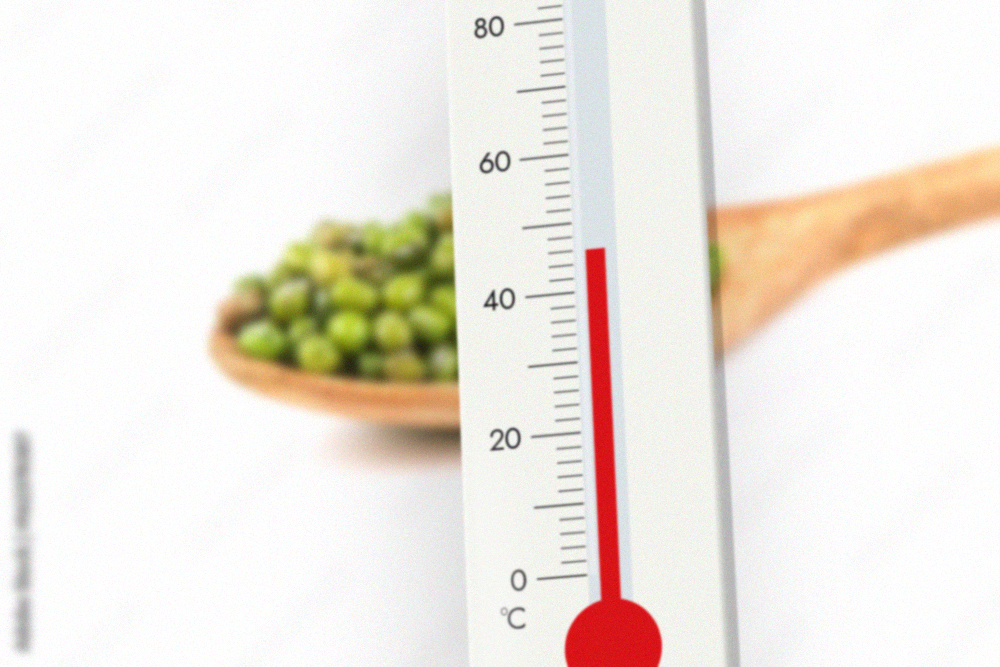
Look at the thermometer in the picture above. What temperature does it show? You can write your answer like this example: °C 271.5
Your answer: °C 46
